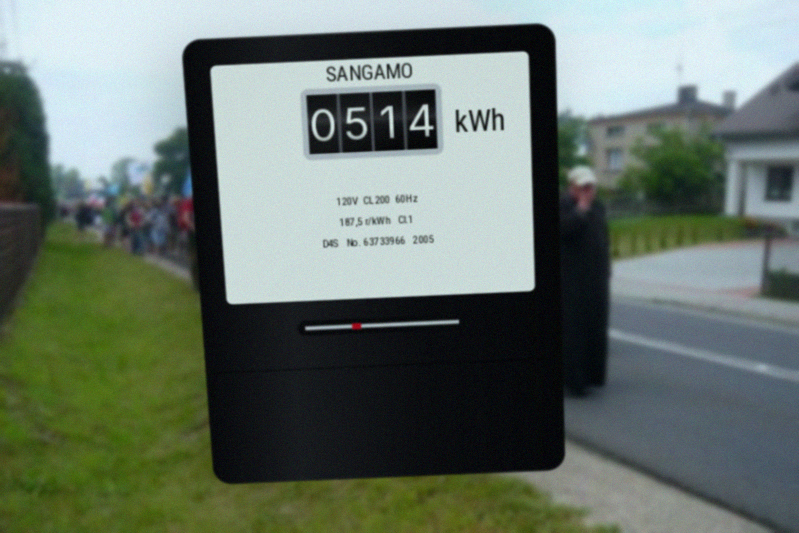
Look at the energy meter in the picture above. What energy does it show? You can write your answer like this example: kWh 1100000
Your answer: kWh 514
